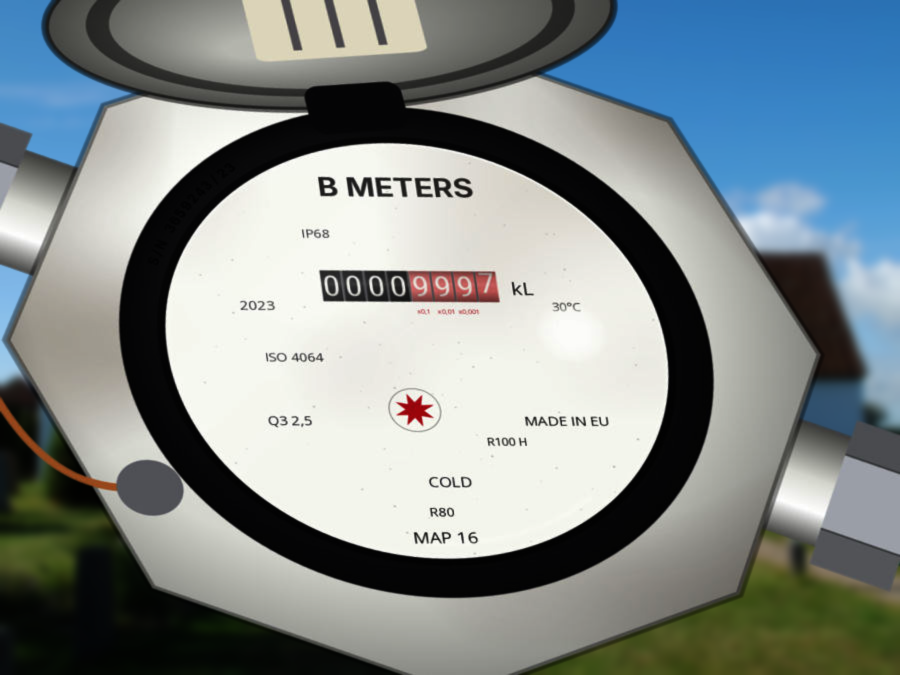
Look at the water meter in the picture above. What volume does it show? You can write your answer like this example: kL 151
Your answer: kL 0.9997
